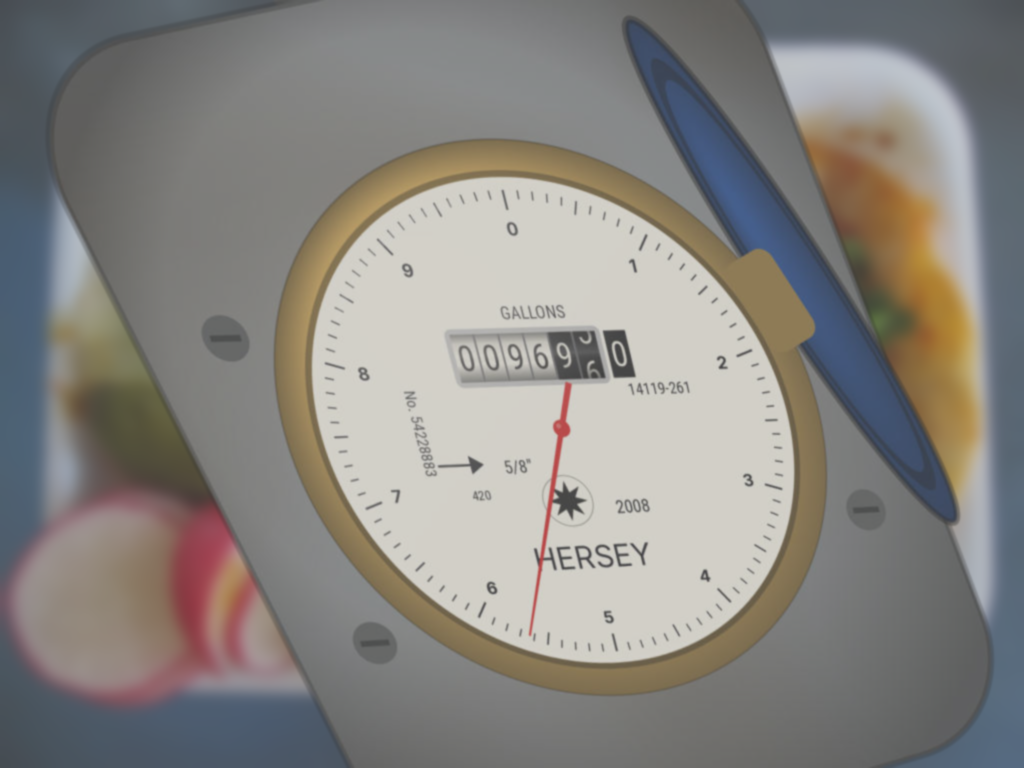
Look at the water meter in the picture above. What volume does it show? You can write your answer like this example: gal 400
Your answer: gal 96955.6
